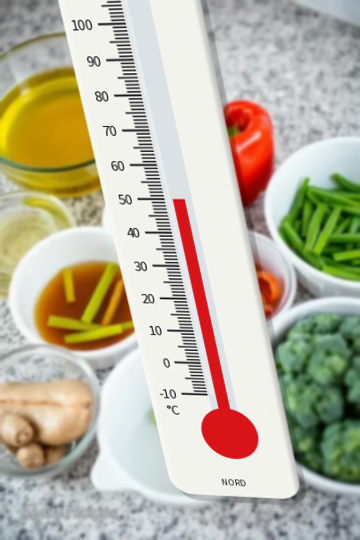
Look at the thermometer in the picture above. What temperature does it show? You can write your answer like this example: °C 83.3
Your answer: °C 50
